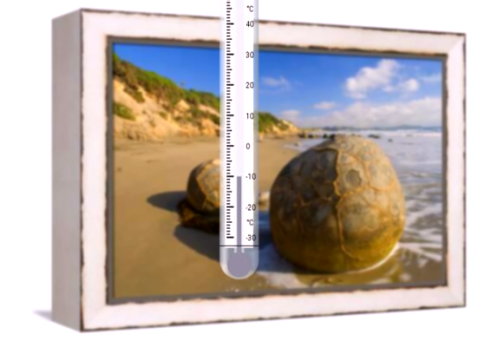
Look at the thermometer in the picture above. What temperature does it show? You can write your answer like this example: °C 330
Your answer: °C -10
